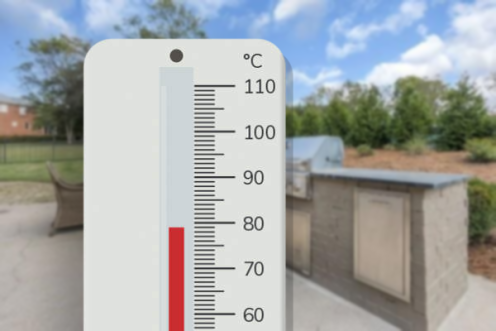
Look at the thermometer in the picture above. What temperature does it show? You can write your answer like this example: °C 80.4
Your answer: °C 79
